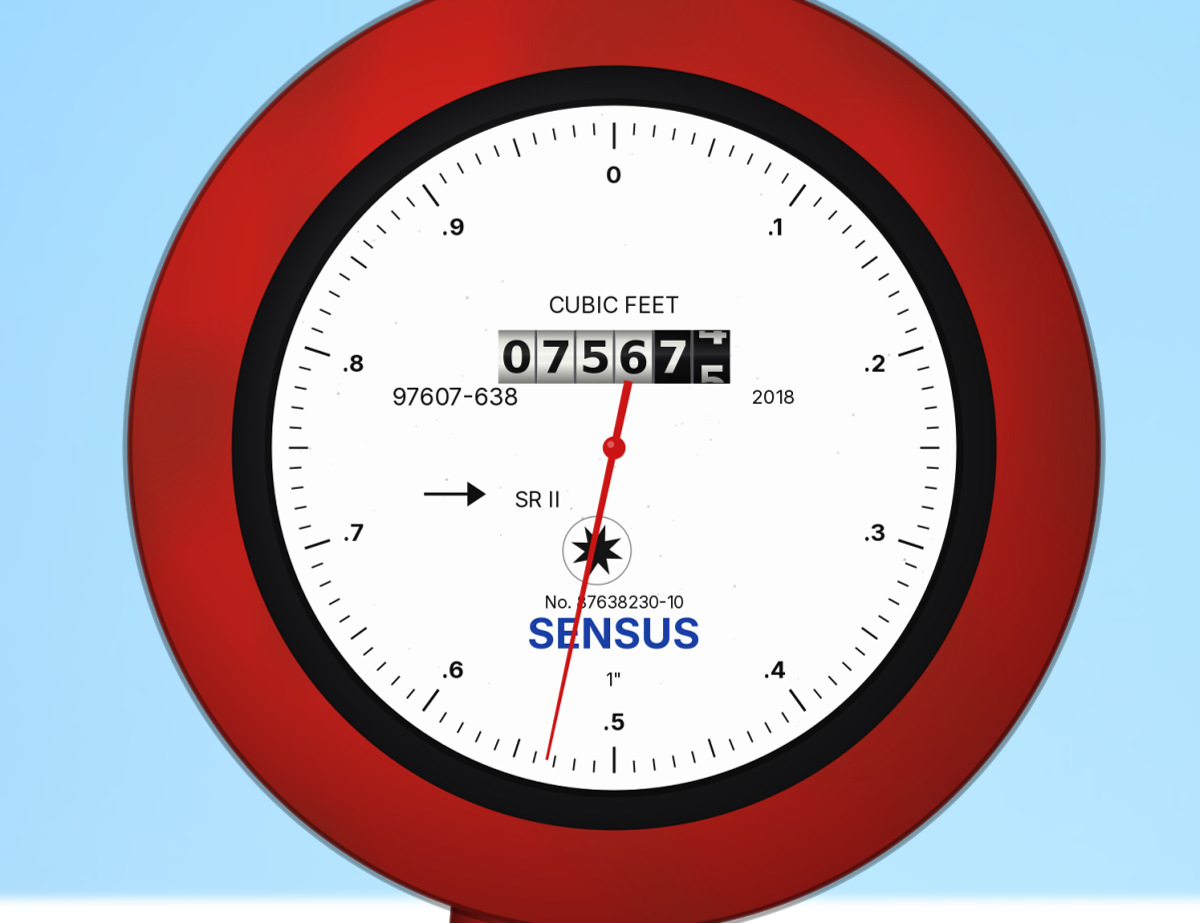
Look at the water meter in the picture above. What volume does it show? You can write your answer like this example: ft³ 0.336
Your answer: ft³ 75674.53
